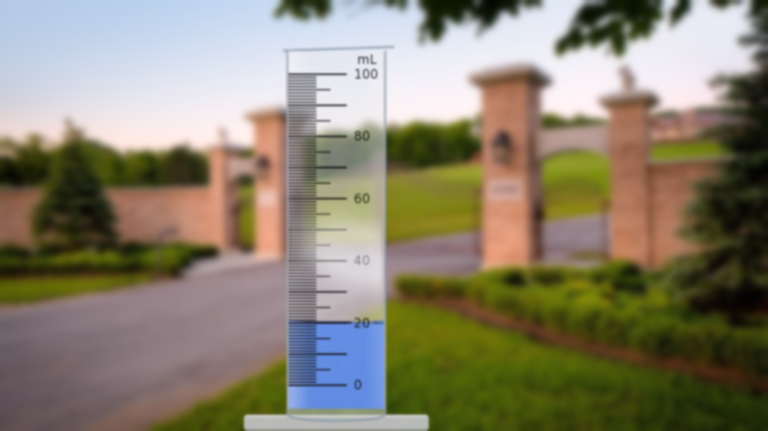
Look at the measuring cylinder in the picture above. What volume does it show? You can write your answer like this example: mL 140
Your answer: mL 20
